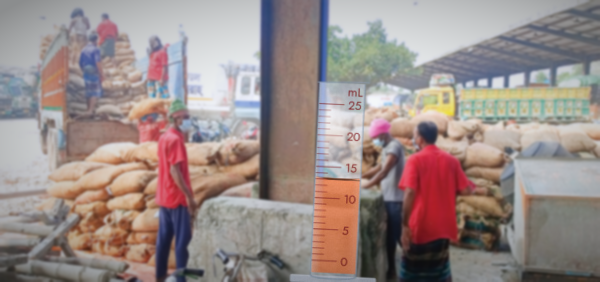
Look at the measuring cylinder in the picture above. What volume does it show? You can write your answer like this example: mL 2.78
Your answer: mL 13
